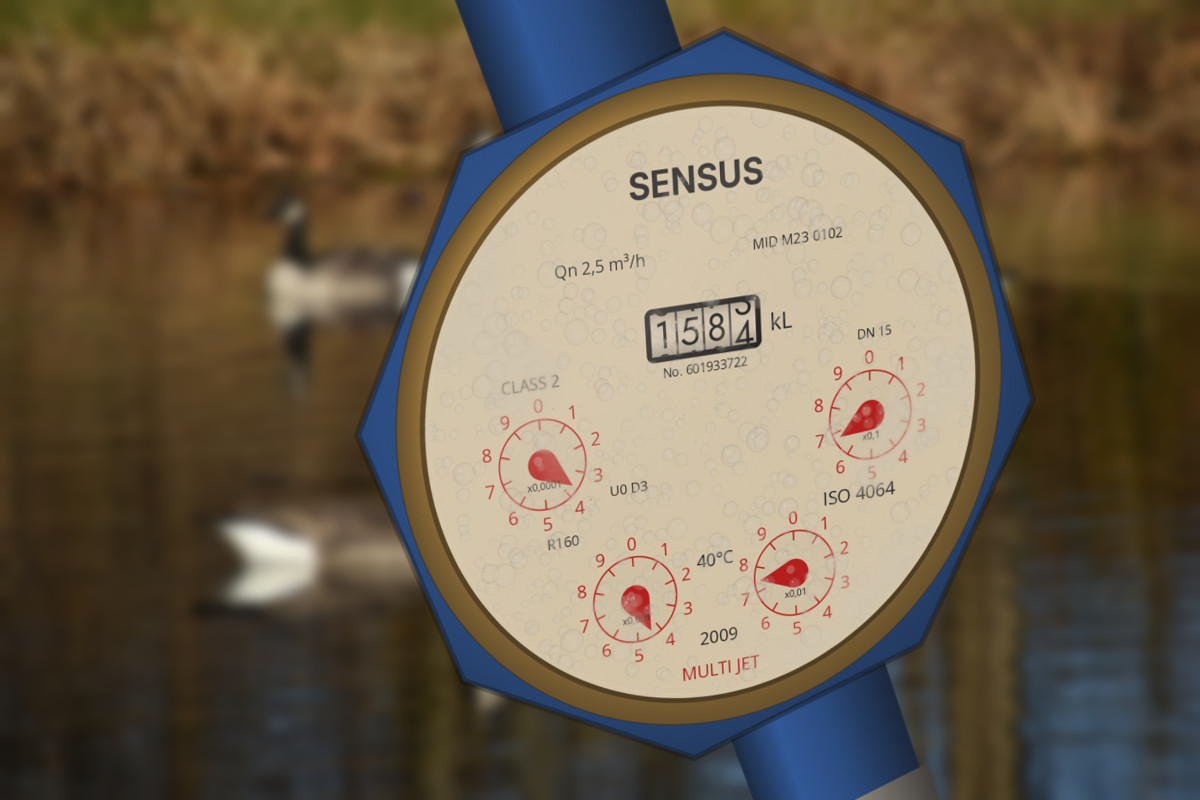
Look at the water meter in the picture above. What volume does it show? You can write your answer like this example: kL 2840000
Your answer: kL 1583.6743
